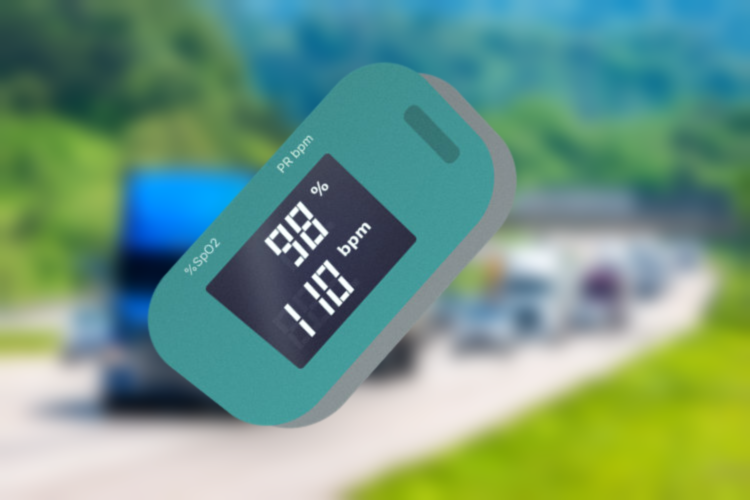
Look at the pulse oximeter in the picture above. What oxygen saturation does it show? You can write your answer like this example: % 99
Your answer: % 98
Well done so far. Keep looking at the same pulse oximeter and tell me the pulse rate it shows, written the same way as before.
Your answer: bpm 110
